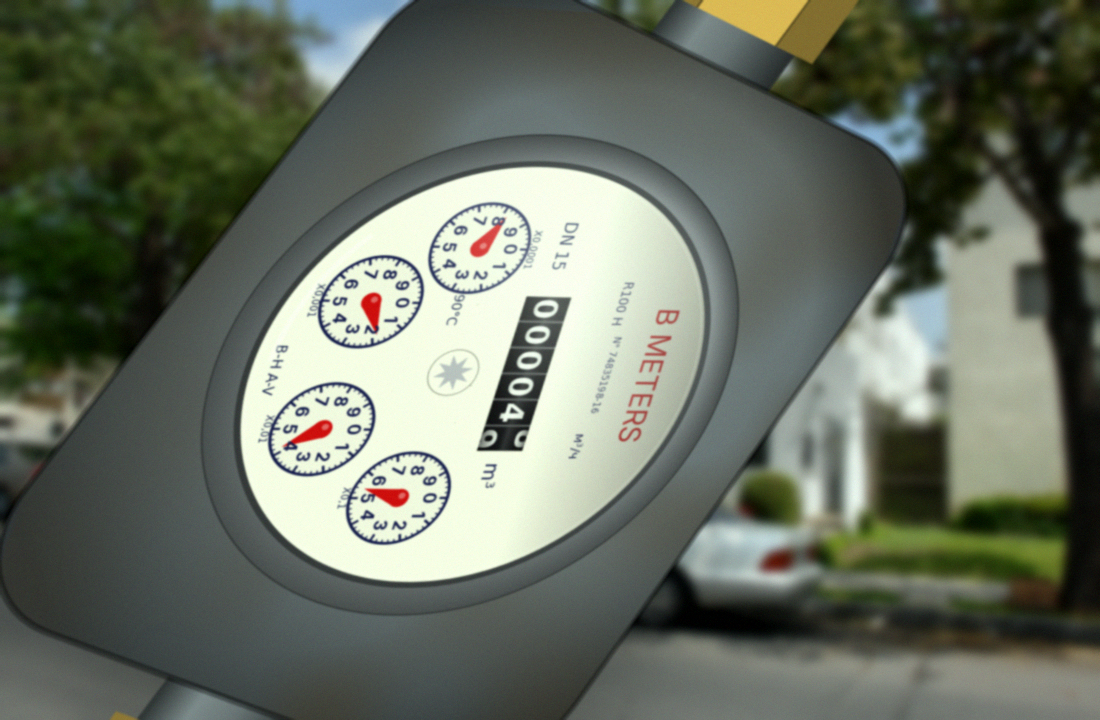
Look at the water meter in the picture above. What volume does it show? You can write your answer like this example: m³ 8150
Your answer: m³ 48.5418
